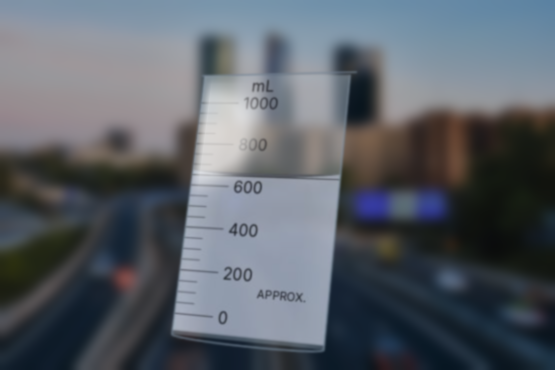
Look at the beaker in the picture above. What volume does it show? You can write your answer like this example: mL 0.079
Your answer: mL 650
